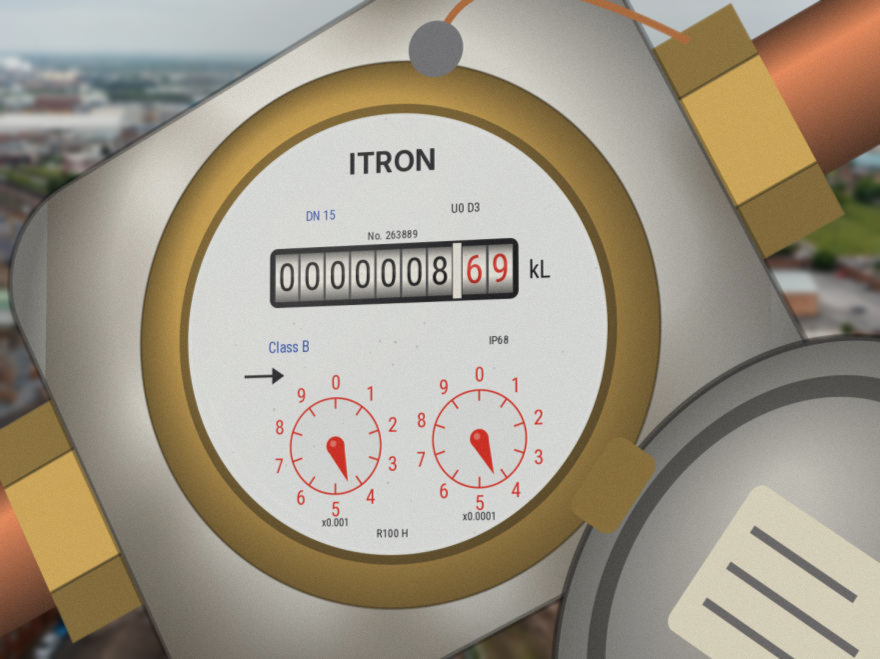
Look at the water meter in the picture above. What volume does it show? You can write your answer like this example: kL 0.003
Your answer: kL 8.6944
